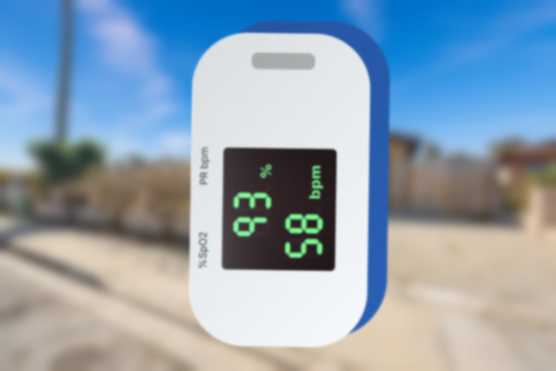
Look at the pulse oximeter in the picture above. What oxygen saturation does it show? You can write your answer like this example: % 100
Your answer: % 93
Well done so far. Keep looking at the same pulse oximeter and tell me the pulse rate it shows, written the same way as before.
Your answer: bpm 58
